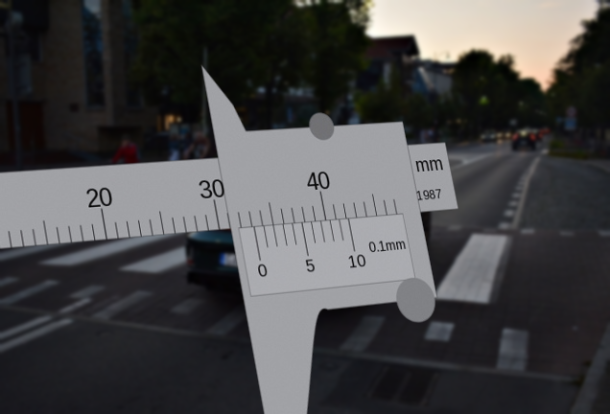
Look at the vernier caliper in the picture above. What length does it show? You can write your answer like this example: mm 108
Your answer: mm 33.2
